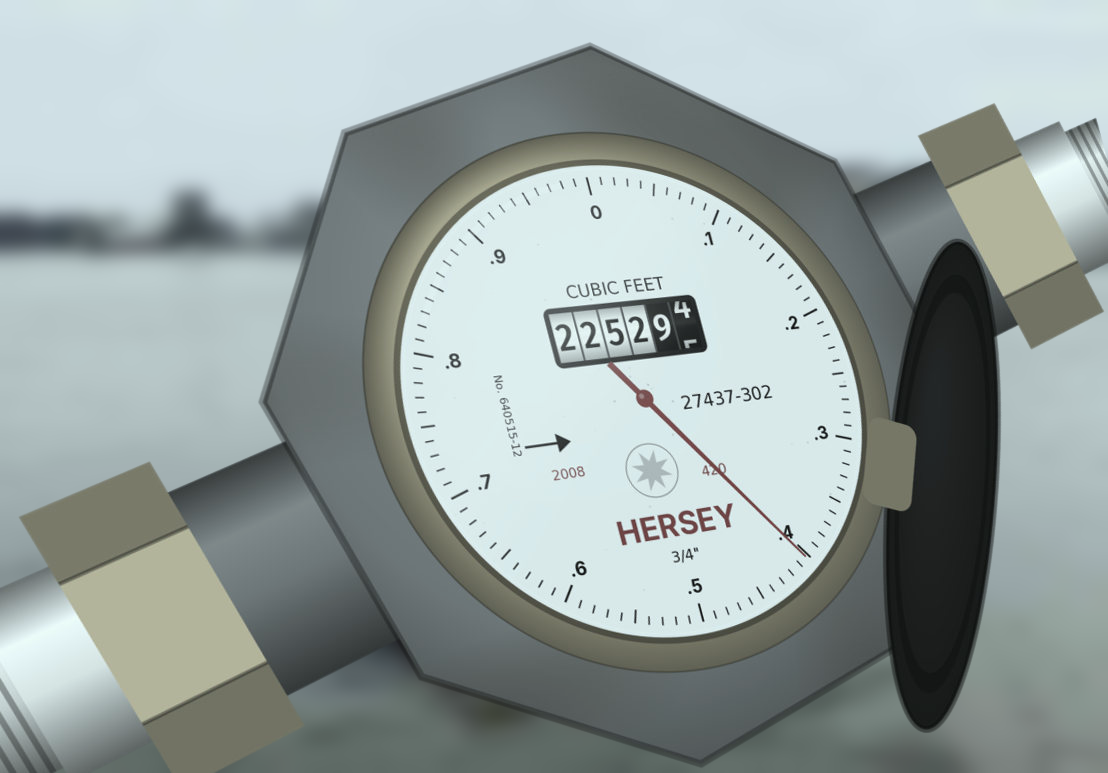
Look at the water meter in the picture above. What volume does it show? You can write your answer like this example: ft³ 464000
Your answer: ft³ 225294.40
